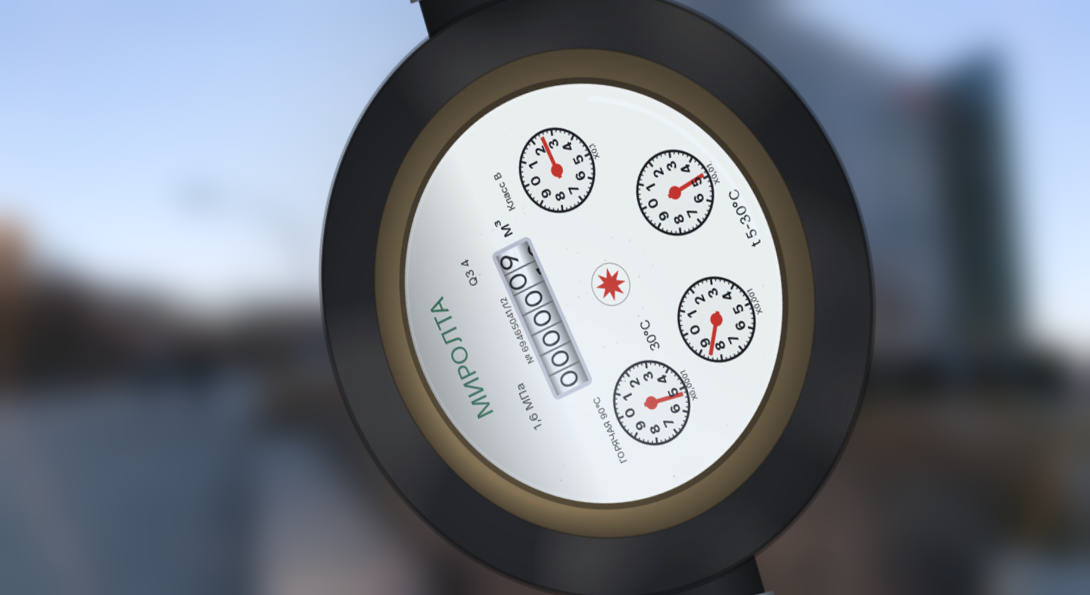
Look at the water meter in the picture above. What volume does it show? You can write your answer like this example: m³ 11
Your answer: m³ 9.2485
